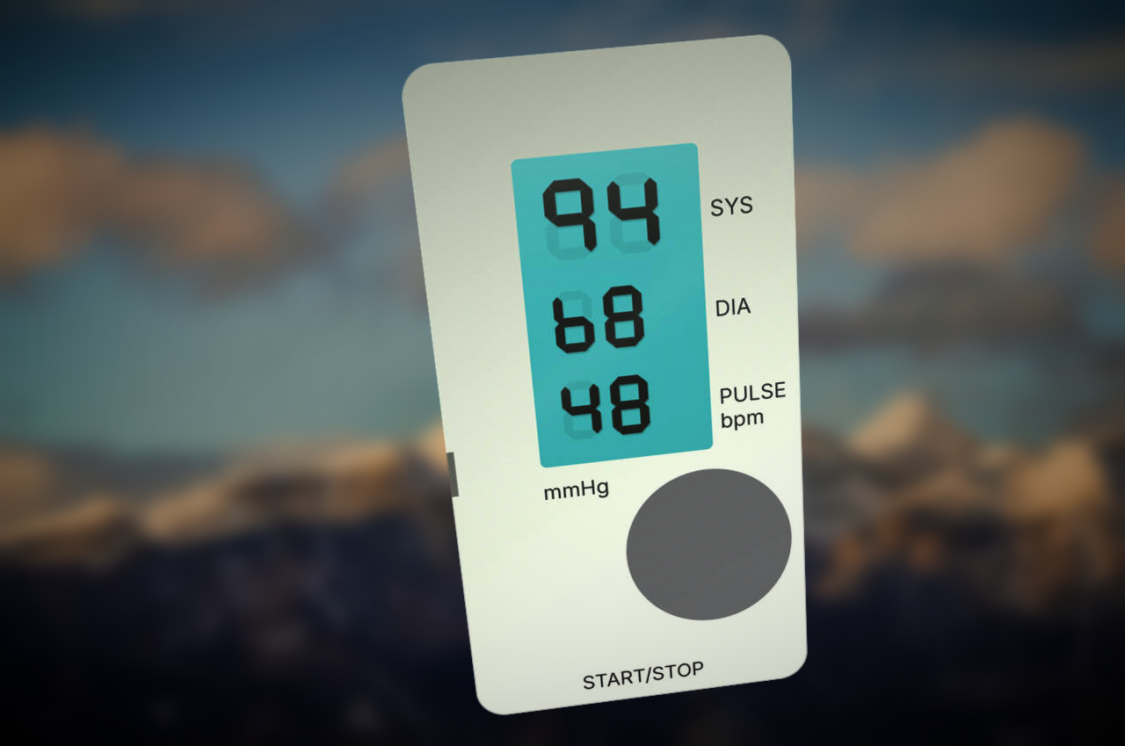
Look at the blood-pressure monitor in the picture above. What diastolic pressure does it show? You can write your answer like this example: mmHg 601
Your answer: mmHg 68
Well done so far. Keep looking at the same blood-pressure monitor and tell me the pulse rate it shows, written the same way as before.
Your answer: bpm 48
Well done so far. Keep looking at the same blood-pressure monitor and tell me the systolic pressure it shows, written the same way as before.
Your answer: mmHg 94
